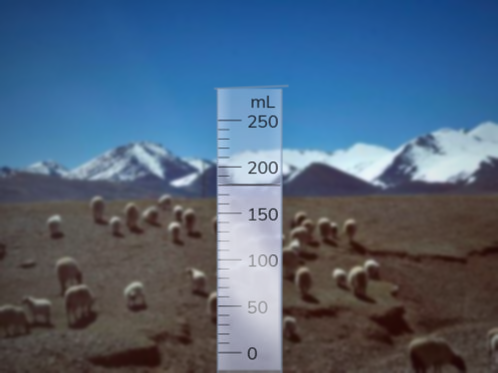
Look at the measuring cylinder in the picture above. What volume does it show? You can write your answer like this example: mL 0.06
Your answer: mL 180
